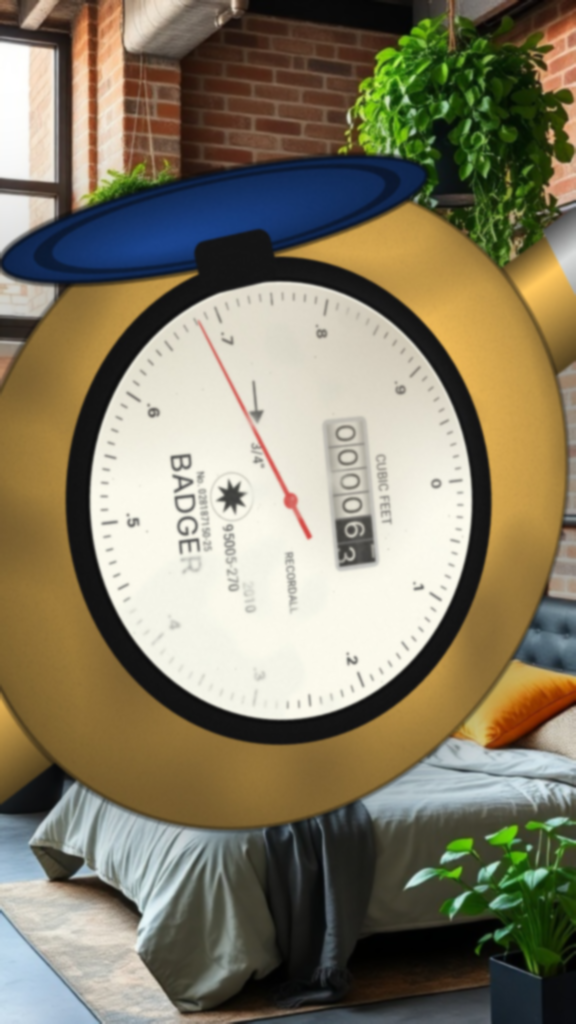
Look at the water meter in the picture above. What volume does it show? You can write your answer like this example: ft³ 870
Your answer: ft³ 62.68
